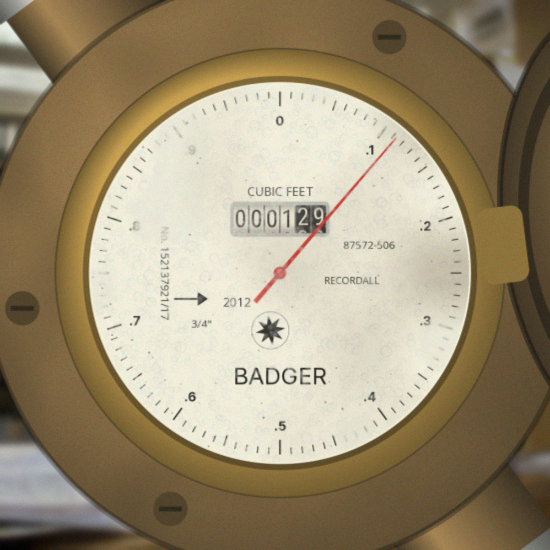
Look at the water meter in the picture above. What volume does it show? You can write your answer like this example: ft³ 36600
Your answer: ft³ 129.11
